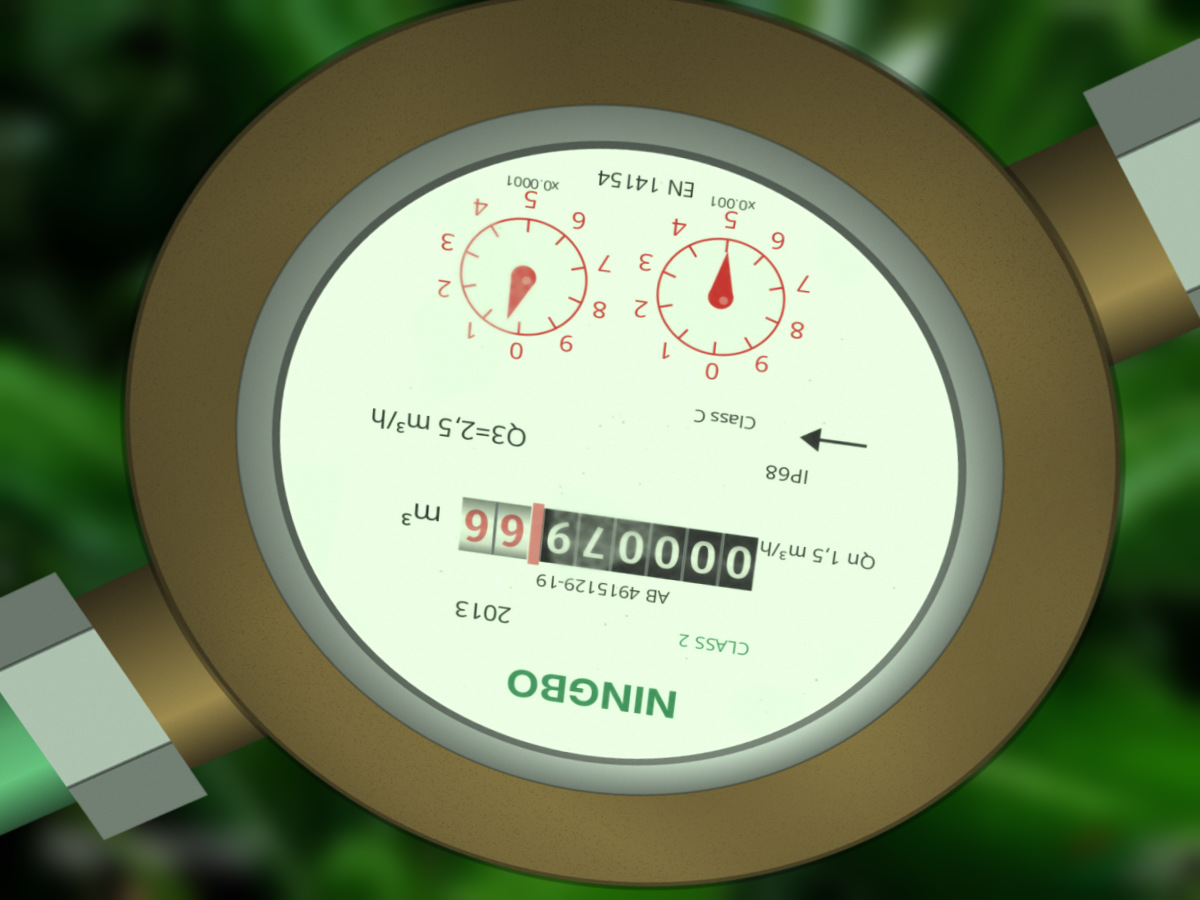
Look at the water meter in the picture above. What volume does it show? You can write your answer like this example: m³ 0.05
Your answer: m³ 79.6650
